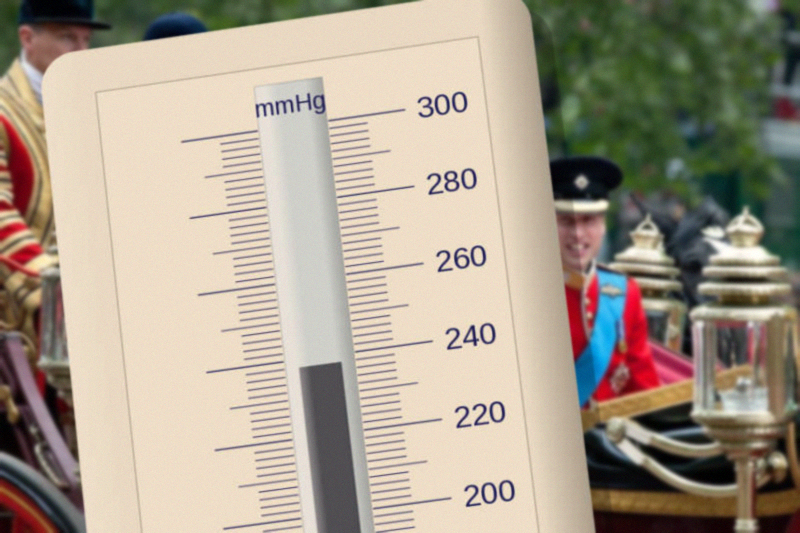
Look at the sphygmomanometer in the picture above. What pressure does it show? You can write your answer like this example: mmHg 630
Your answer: mmHg 238
